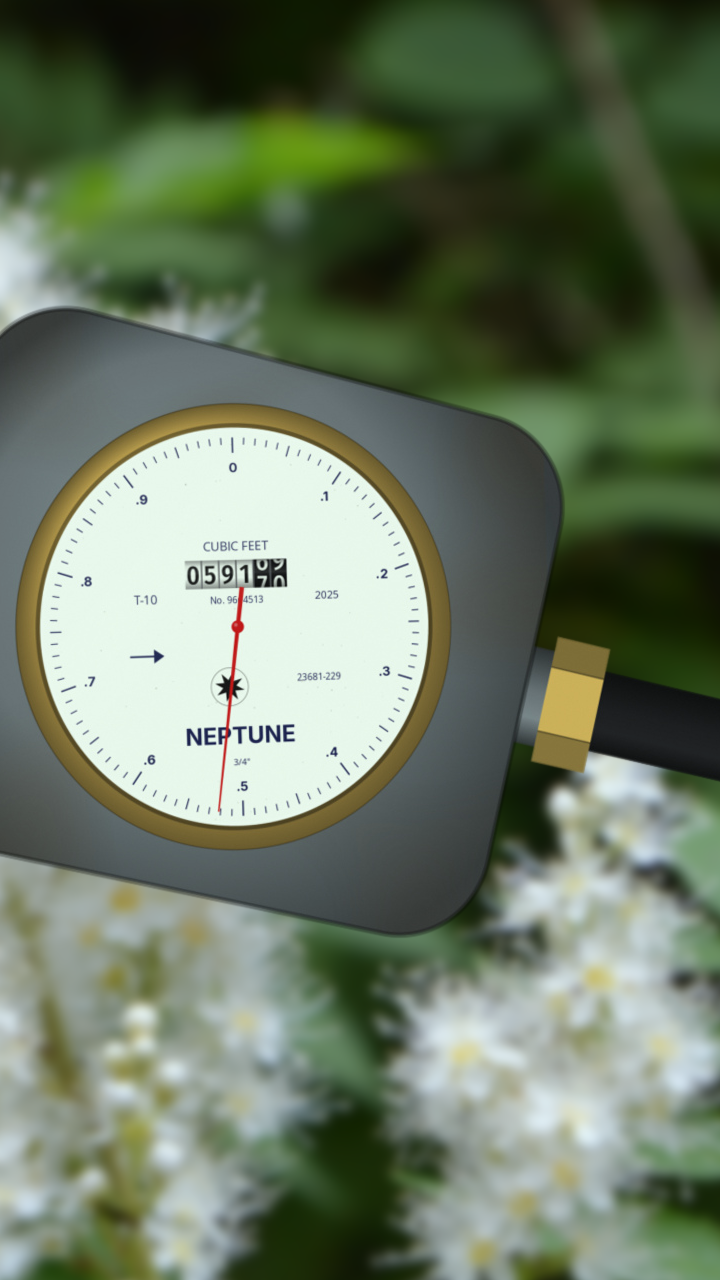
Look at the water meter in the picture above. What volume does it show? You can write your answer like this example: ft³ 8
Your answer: ft³ 59169.52
